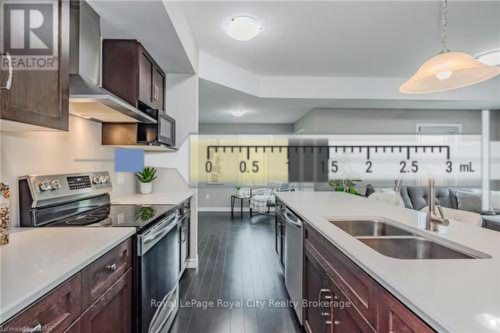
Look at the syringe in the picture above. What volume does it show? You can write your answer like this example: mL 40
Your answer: mL 1
